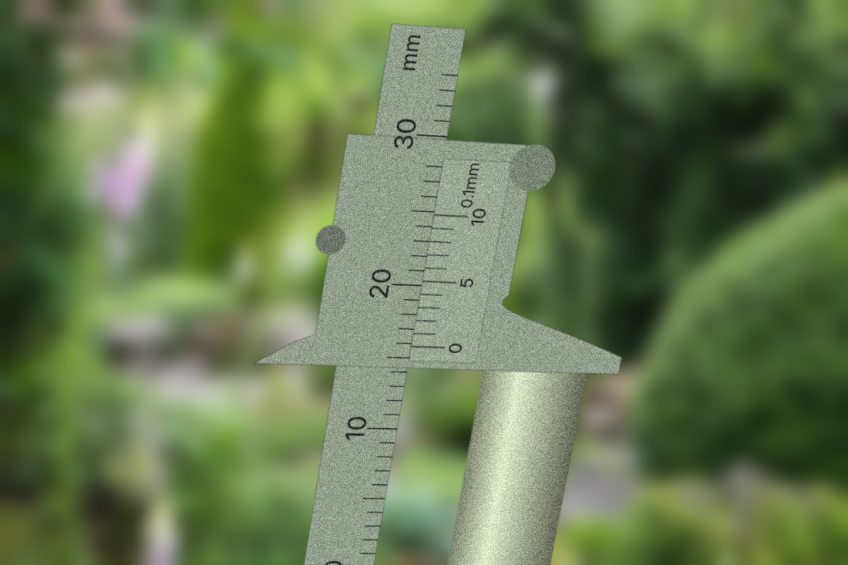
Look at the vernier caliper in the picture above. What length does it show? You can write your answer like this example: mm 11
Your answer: mm 15.8
